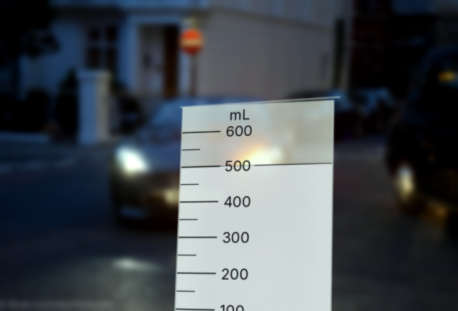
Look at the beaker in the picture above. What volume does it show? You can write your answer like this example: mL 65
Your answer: mL 500
